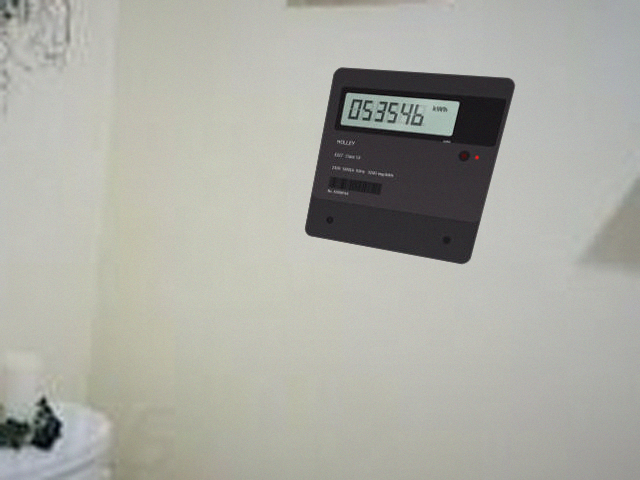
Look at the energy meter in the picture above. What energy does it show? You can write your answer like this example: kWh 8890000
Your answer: kWh 53546
